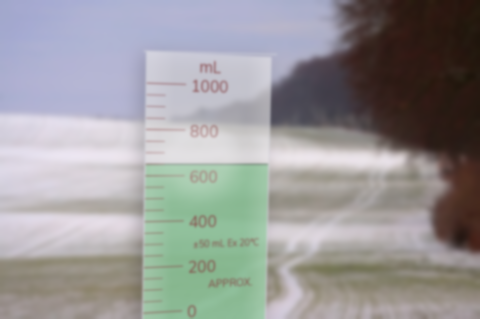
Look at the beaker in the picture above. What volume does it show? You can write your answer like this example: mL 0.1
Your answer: mL 650
